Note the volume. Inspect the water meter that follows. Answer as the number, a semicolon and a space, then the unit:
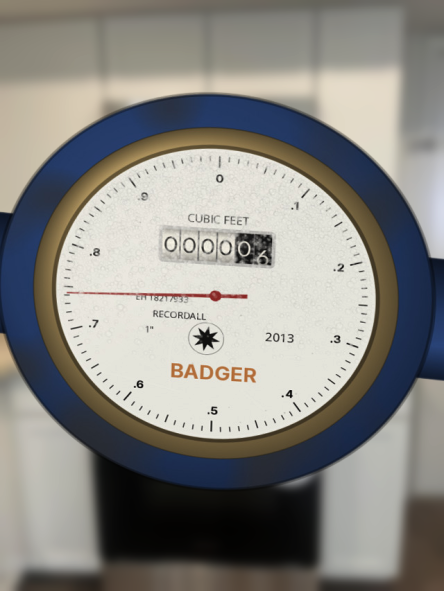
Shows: 5.74; ft³
